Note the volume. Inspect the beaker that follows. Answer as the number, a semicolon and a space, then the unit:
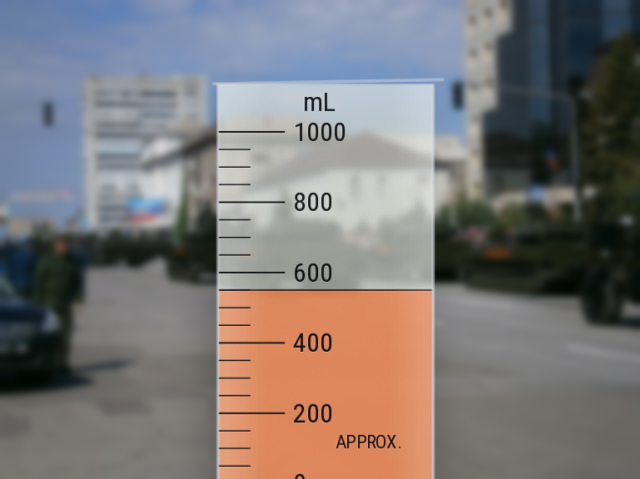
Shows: 550; mL
